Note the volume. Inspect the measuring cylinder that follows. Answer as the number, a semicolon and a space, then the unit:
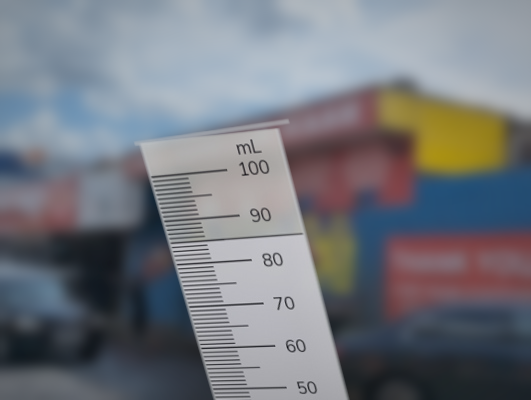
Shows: 85; mL
